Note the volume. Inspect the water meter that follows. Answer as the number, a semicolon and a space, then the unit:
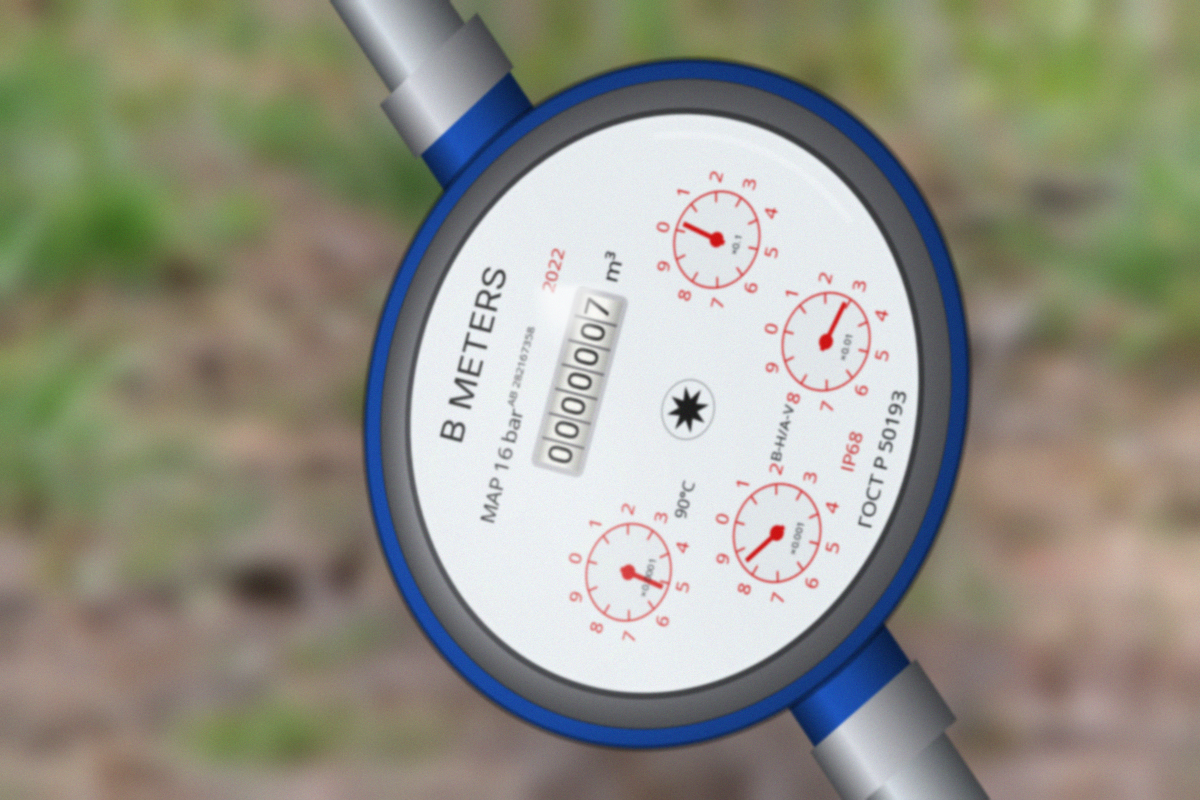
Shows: 7.0285; m³
